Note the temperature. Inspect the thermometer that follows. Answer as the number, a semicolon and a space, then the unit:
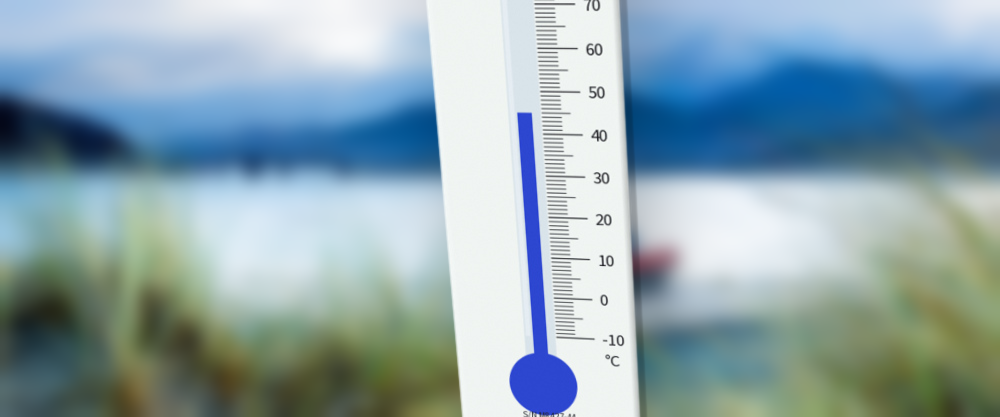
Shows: 45; °C
